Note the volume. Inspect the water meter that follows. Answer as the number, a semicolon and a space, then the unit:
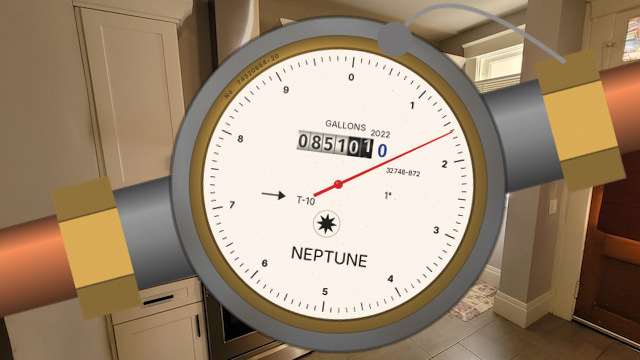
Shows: 851011.6; gal
